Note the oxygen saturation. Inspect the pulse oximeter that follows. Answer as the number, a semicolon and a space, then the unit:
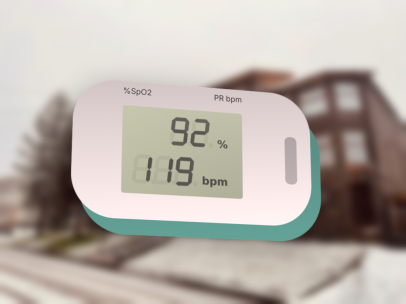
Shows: 92; %
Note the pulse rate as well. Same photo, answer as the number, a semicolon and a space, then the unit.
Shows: 119; bpm
